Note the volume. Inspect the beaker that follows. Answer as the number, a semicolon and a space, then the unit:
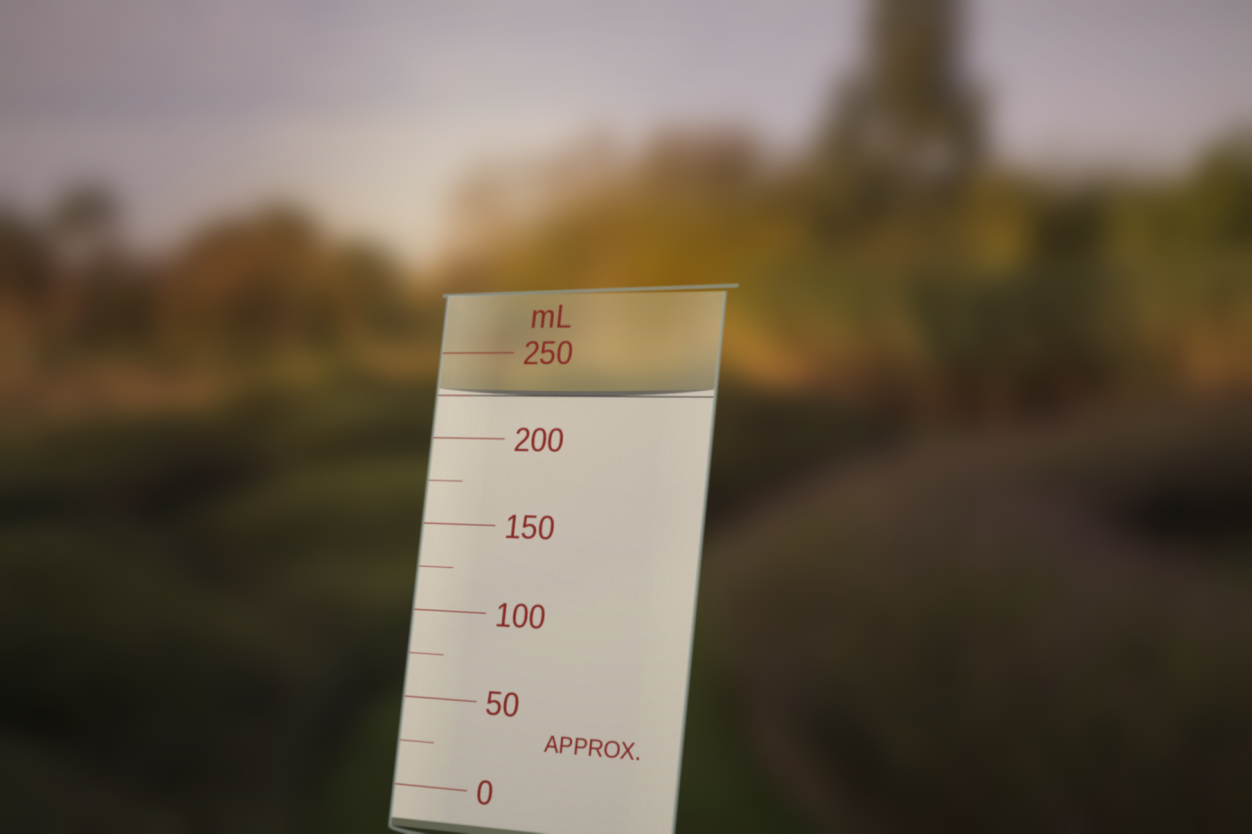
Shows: 225; mL
